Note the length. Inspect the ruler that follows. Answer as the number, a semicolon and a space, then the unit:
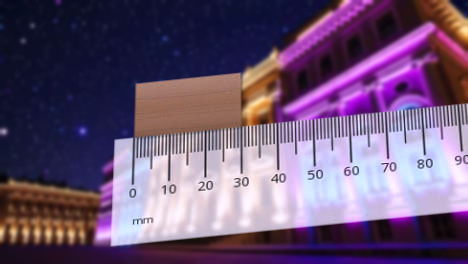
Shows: 30; mm
